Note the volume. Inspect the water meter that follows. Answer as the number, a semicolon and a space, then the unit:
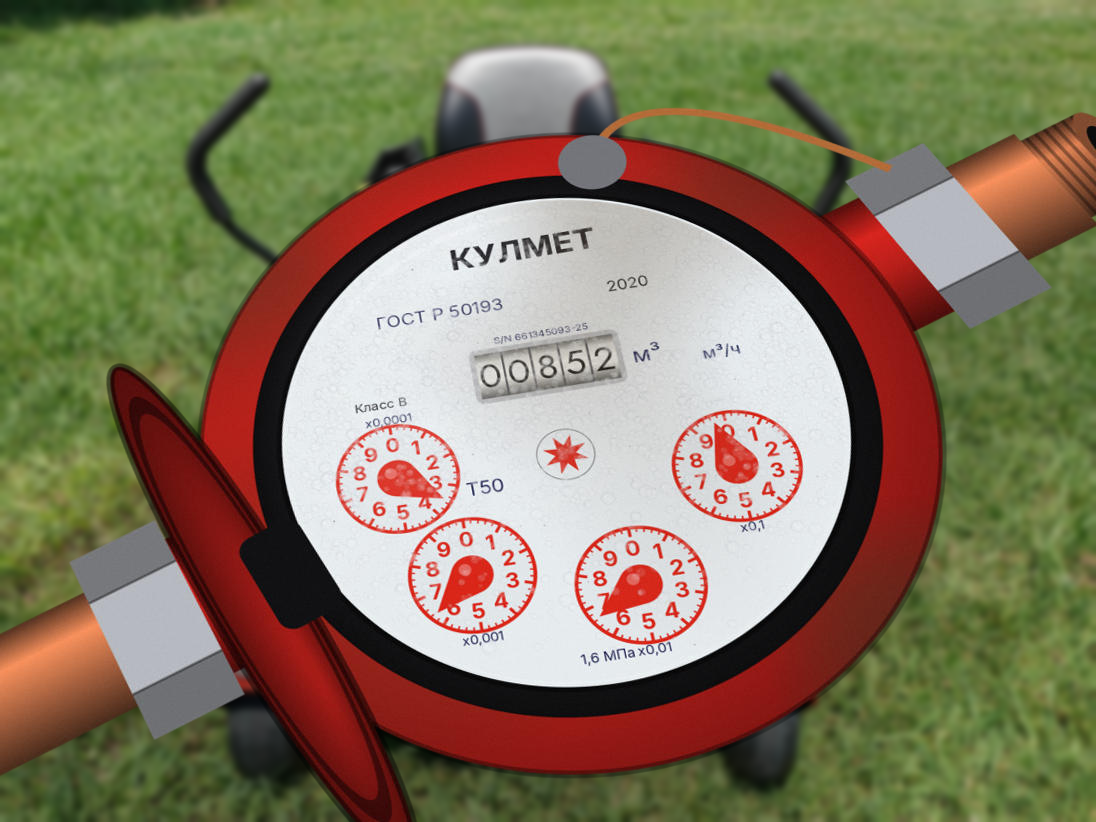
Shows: 851.9663; m³
